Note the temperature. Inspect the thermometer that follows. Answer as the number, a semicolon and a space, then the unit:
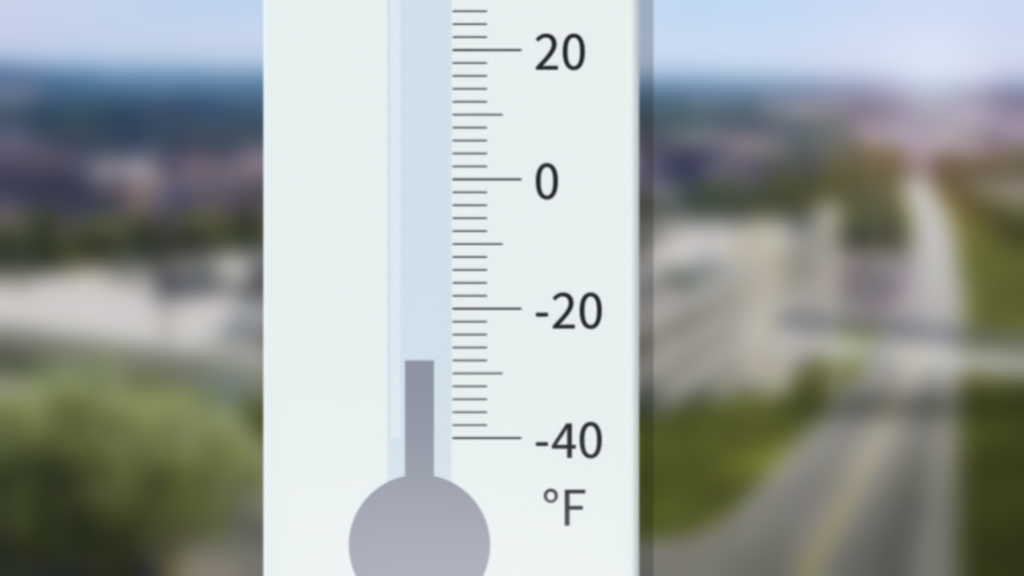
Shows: -28; °F
